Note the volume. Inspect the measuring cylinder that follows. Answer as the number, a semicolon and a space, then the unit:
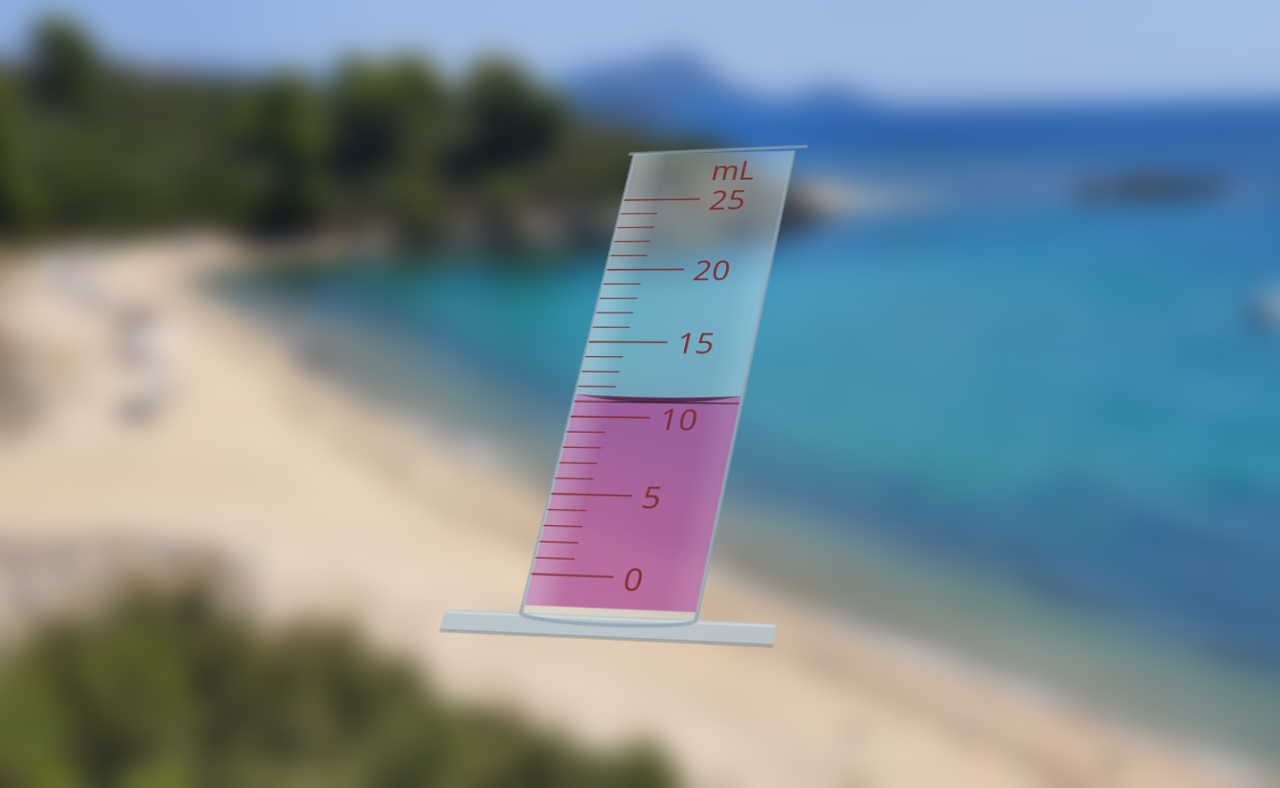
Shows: 11; mL
